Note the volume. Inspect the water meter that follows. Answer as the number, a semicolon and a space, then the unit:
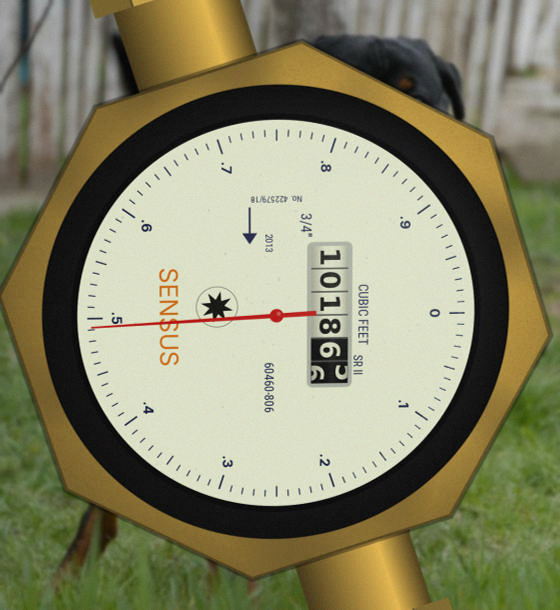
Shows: 101865.49; ft³
